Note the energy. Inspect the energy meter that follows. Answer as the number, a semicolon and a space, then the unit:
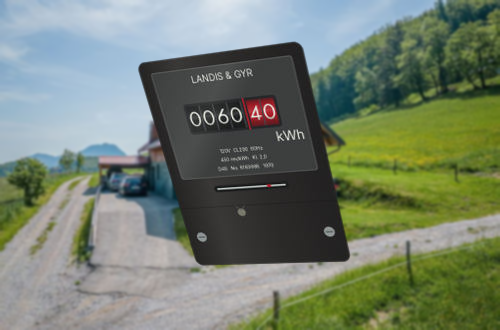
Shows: 60.40; kWh
